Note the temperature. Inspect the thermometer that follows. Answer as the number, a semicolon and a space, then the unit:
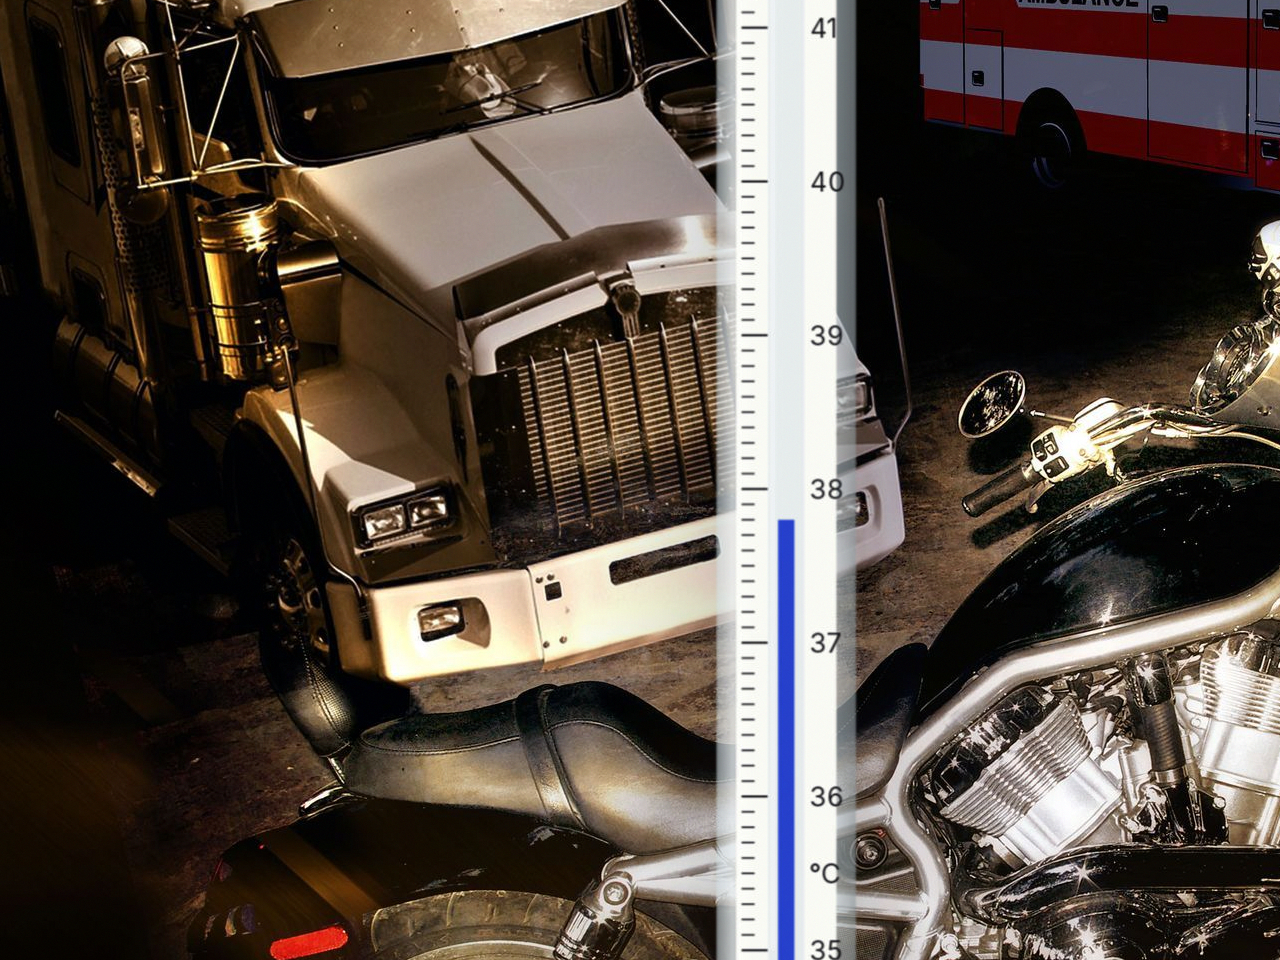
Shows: 37.8; °C
